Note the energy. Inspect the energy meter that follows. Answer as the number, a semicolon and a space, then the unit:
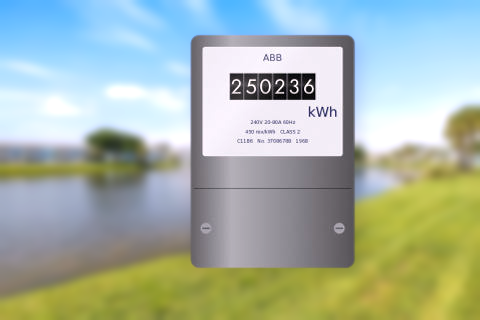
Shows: 250236; kWh
